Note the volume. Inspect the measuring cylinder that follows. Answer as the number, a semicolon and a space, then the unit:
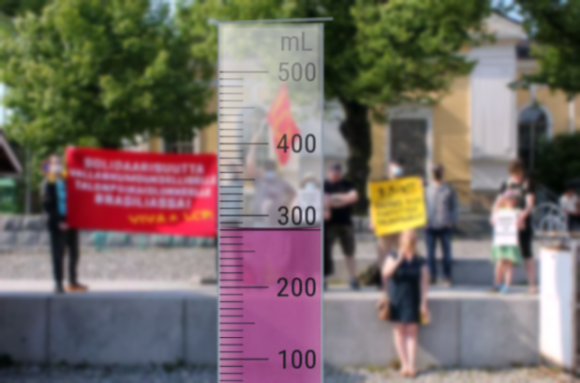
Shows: 280; mL
